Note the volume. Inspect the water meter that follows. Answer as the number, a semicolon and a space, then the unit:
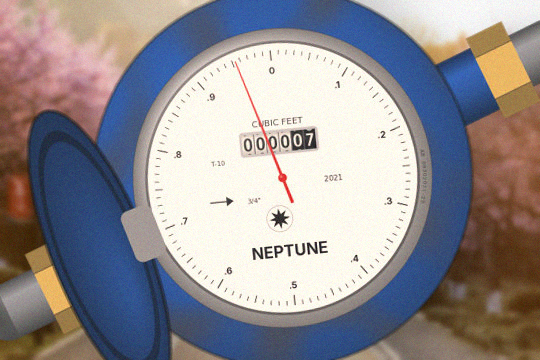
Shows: 6.95; ft³
